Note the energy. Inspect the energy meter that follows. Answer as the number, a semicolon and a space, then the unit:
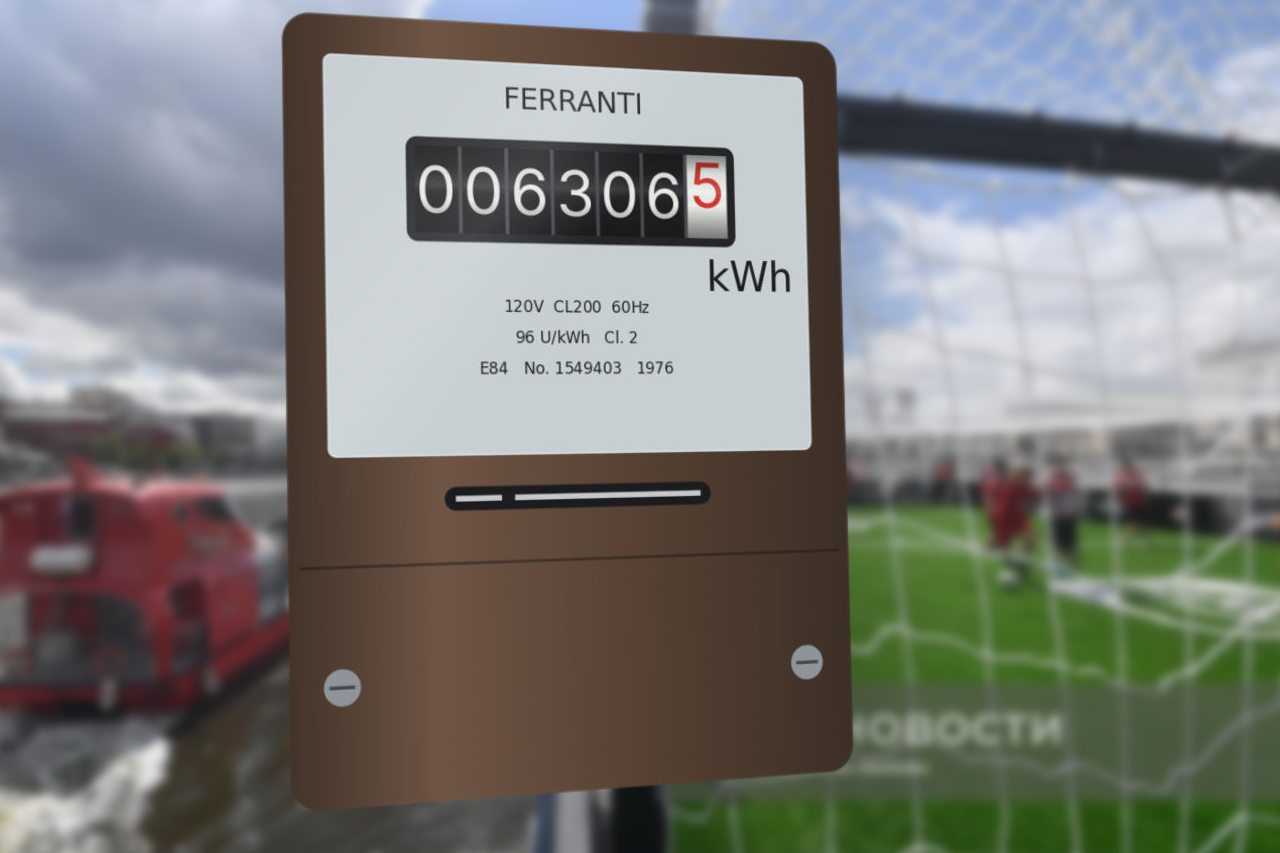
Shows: 6306.5; kWh
